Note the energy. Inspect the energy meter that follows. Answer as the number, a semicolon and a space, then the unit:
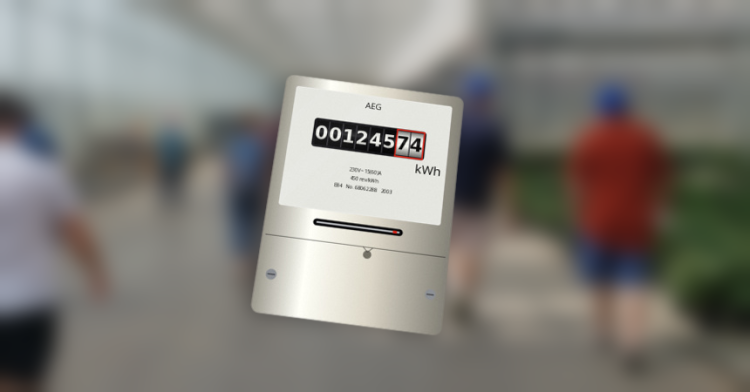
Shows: 1245.74; kWh
